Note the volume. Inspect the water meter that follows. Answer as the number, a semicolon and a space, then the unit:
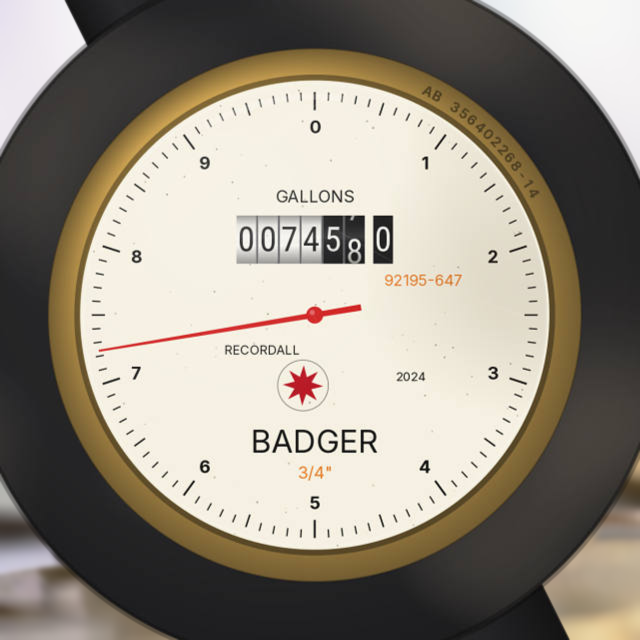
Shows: 74577.2; gal
